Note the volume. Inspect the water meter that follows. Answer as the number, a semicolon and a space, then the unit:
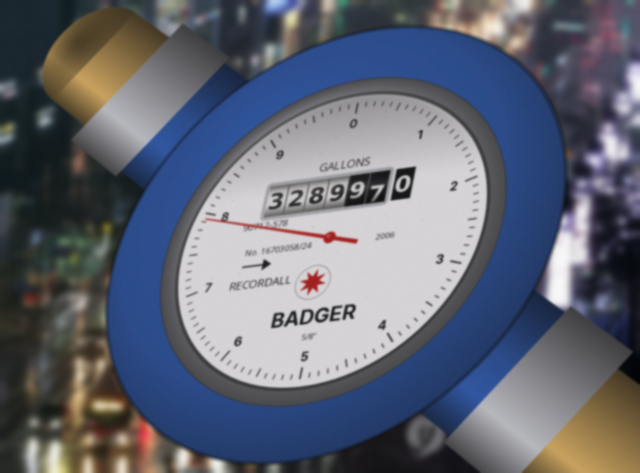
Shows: 3289967.9; gal
